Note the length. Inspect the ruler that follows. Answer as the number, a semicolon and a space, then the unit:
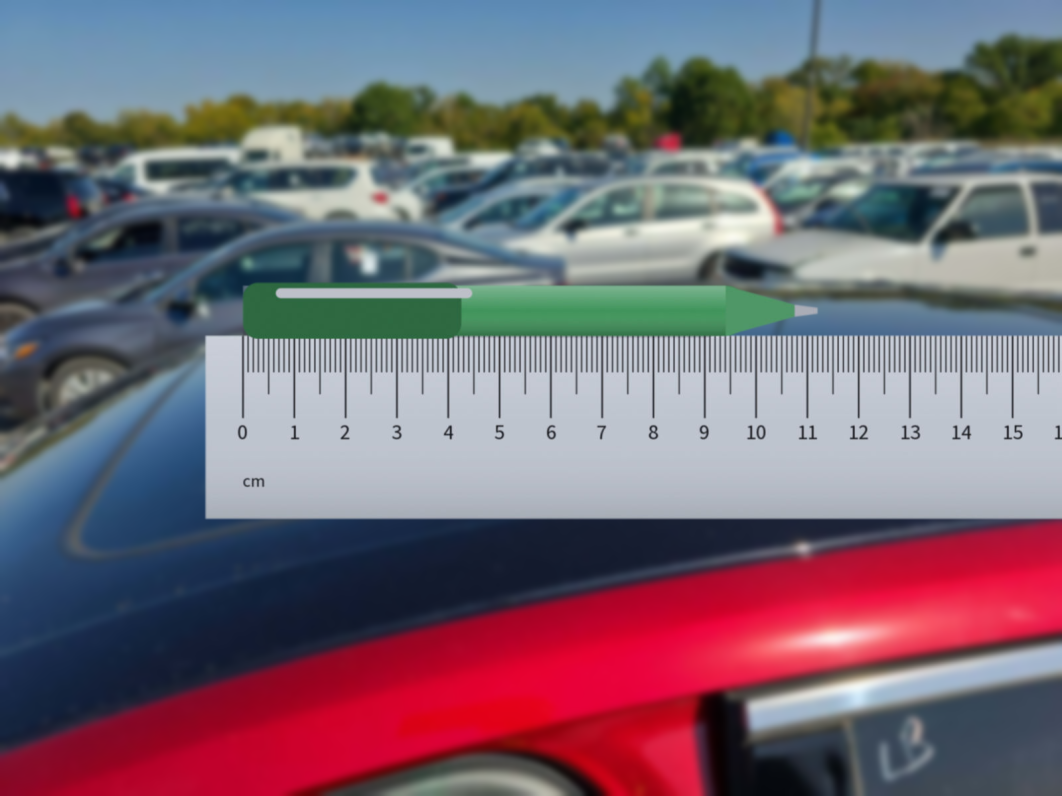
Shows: 11.2; cm
